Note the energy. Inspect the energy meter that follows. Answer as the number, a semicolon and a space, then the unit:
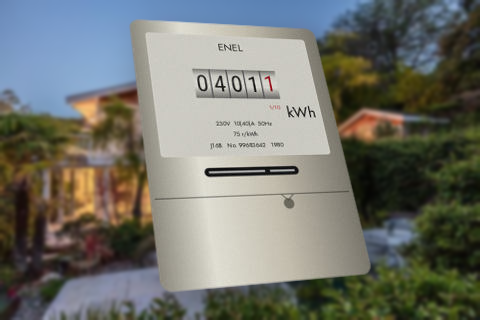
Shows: 401.1; kWh
